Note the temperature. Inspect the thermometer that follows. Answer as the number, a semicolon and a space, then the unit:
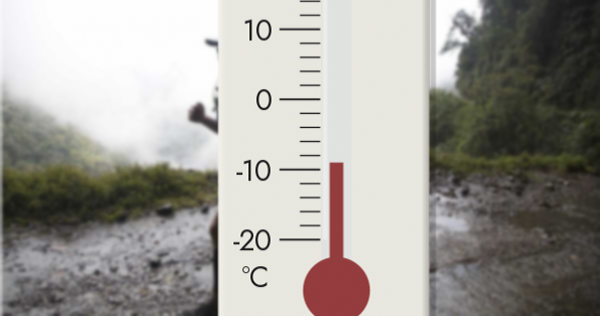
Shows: -9; °C
